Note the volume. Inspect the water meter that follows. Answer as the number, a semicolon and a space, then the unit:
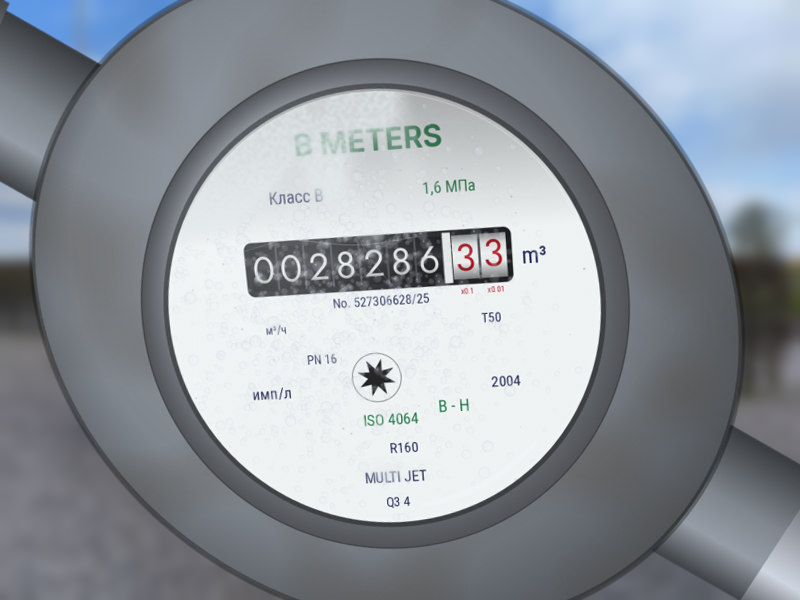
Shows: 28286.33; m³
